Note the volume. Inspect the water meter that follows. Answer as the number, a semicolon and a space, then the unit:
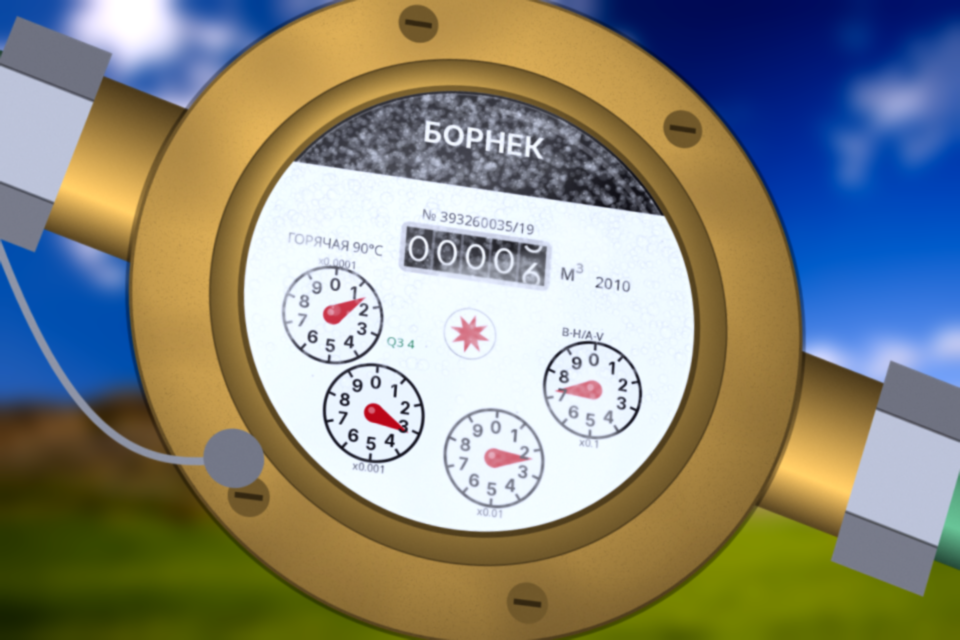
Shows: 5.7231; m³
